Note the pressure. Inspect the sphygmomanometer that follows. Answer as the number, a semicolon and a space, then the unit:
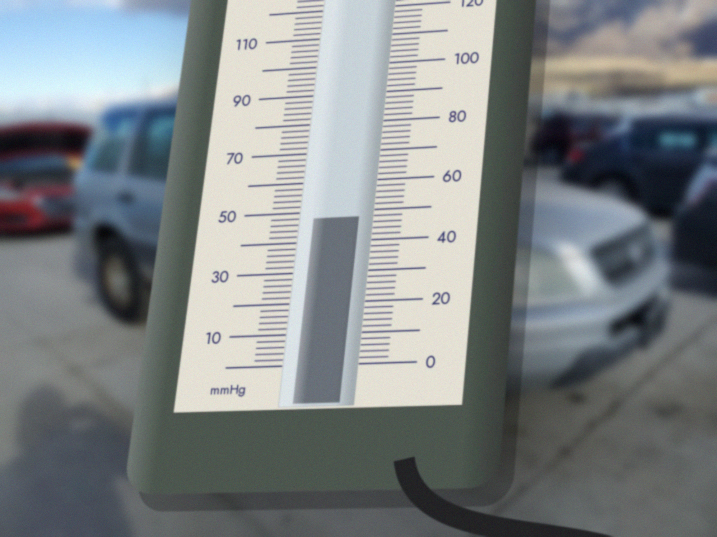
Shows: 48; mmHg
